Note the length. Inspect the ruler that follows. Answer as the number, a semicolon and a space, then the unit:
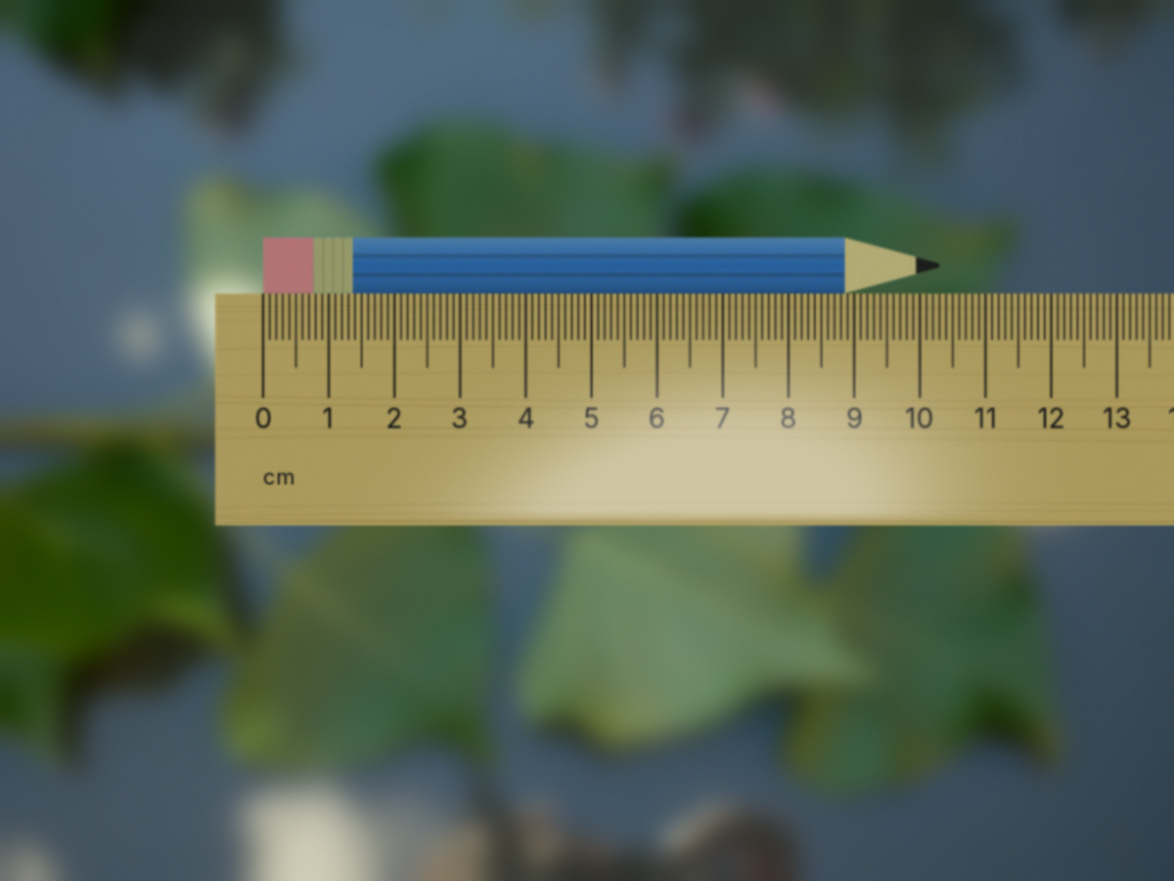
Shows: 10.3; cm
